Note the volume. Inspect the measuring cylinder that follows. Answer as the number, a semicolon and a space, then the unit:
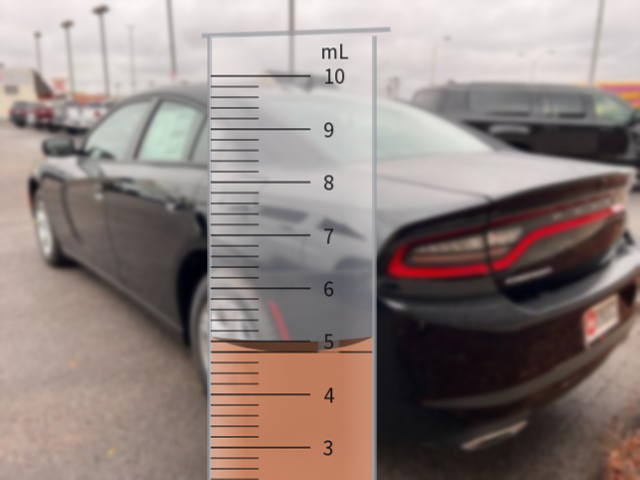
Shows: 4.8; mL
